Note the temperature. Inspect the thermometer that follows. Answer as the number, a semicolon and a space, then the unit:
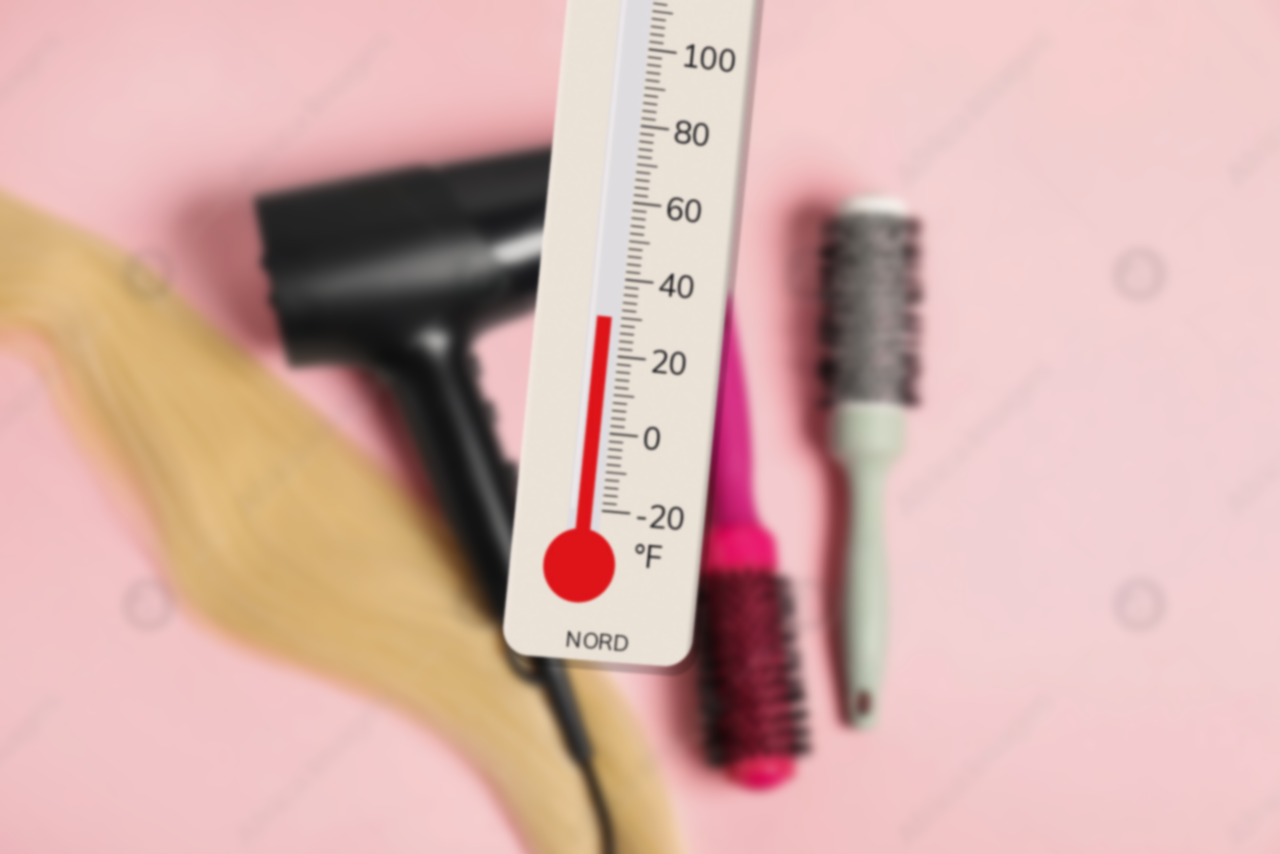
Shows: 30; °F
